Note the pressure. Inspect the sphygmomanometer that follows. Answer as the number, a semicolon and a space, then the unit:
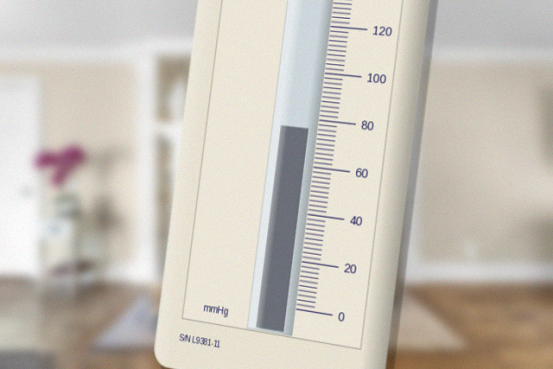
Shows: 76; mmHg
